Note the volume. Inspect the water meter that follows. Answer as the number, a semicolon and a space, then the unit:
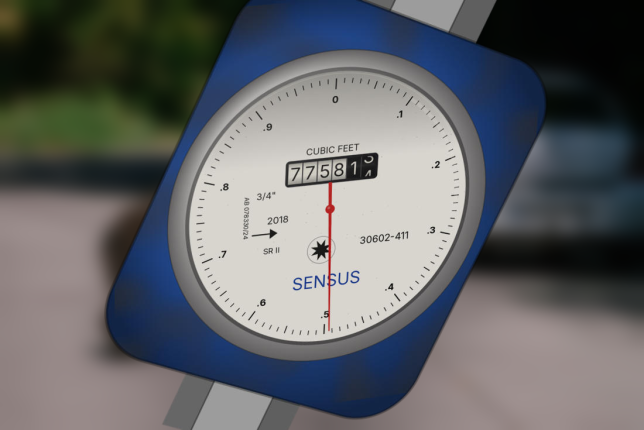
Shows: 775813.49; ft³
